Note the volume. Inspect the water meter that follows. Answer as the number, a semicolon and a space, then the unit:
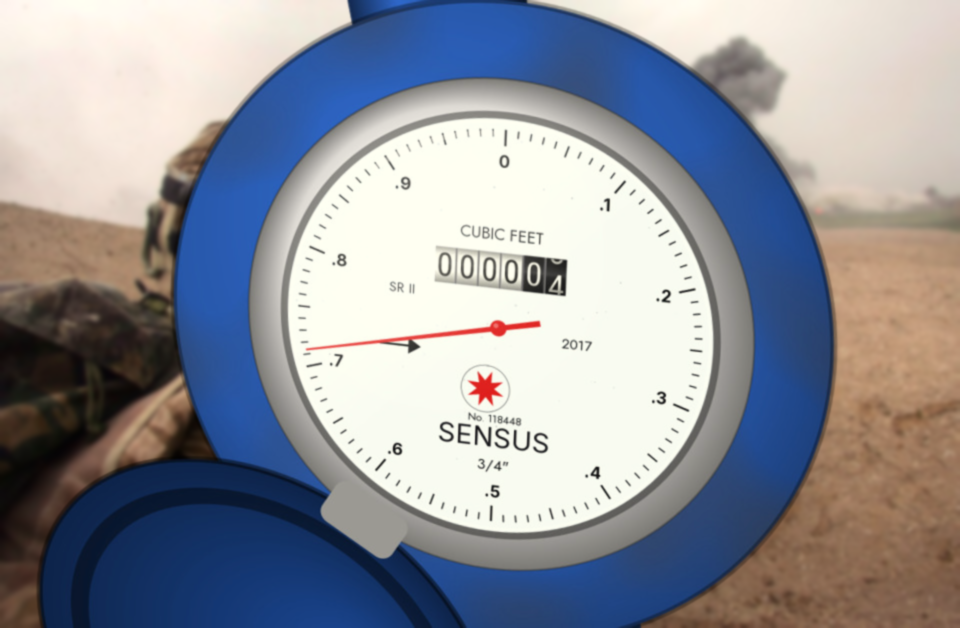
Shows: 3.71; ft³
